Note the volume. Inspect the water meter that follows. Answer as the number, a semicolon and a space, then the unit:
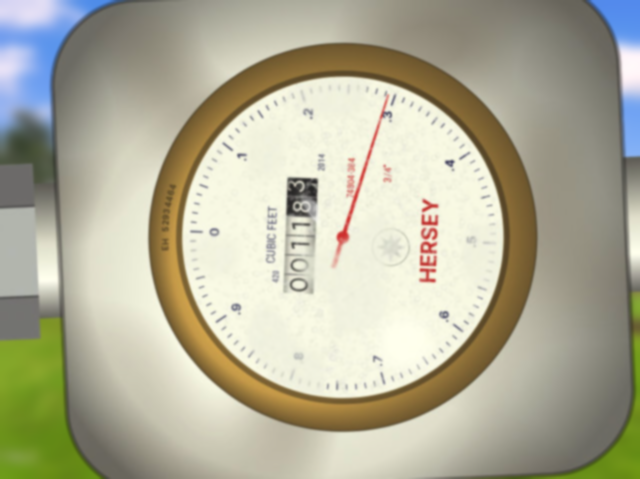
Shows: 1183.29; ft³
